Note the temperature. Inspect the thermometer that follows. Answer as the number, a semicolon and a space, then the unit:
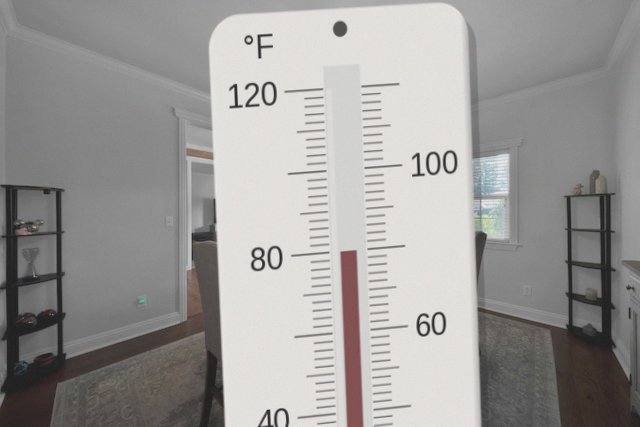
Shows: 80; °F
